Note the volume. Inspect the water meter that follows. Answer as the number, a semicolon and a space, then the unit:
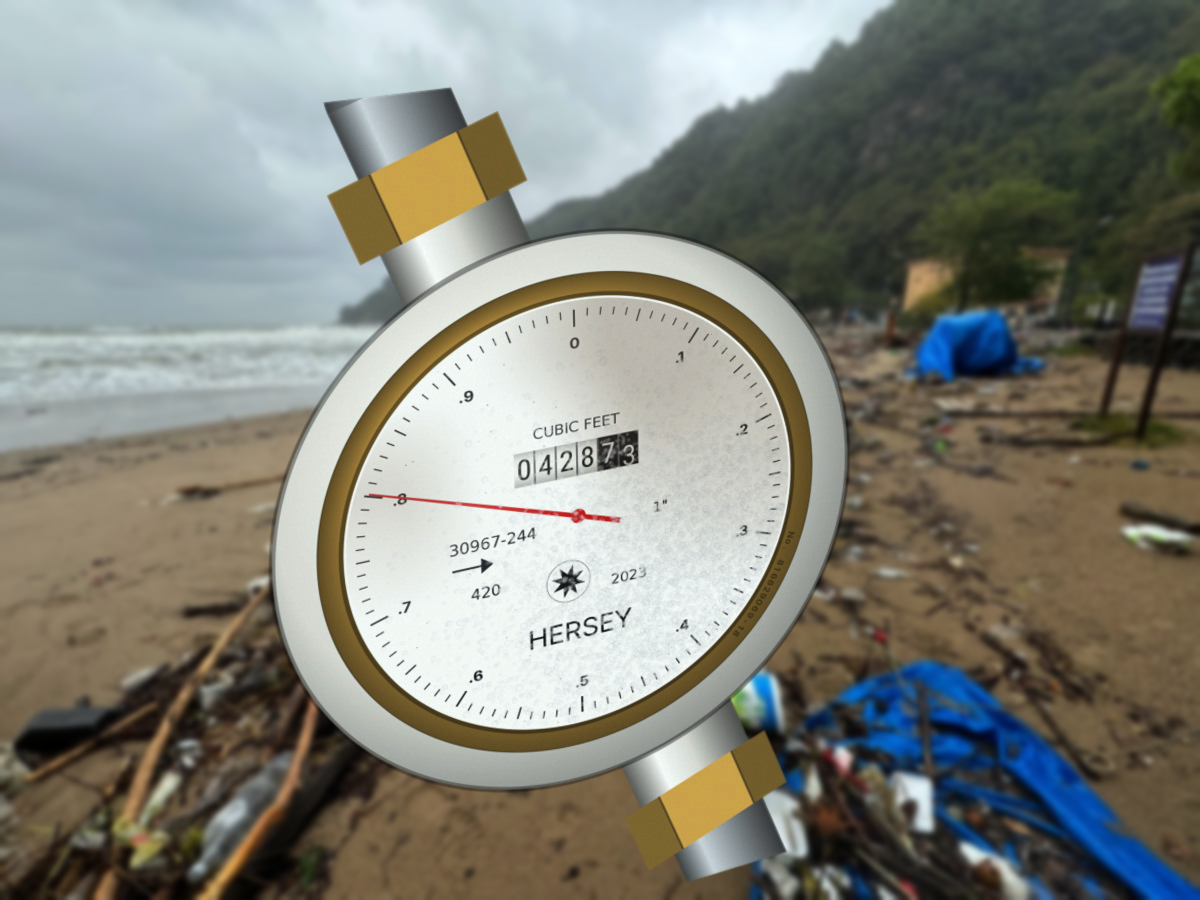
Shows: 42872.80; ft³
